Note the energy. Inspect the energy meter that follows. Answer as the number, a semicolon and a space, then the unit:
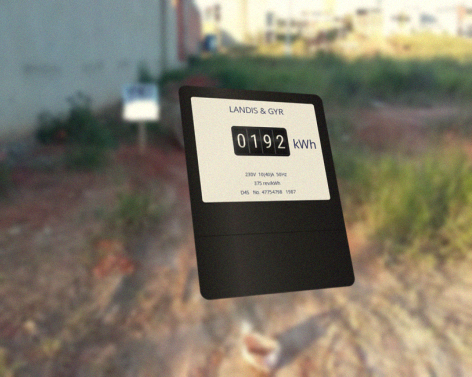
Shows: 192; kWh
